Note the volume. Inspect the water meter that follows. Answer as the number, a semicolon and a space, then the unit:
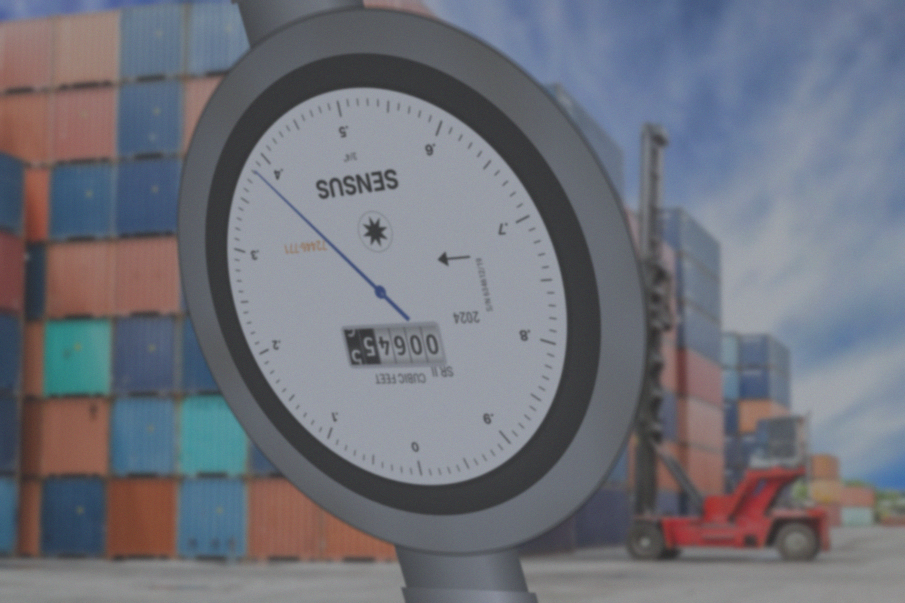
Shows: 6455.38; ft³
